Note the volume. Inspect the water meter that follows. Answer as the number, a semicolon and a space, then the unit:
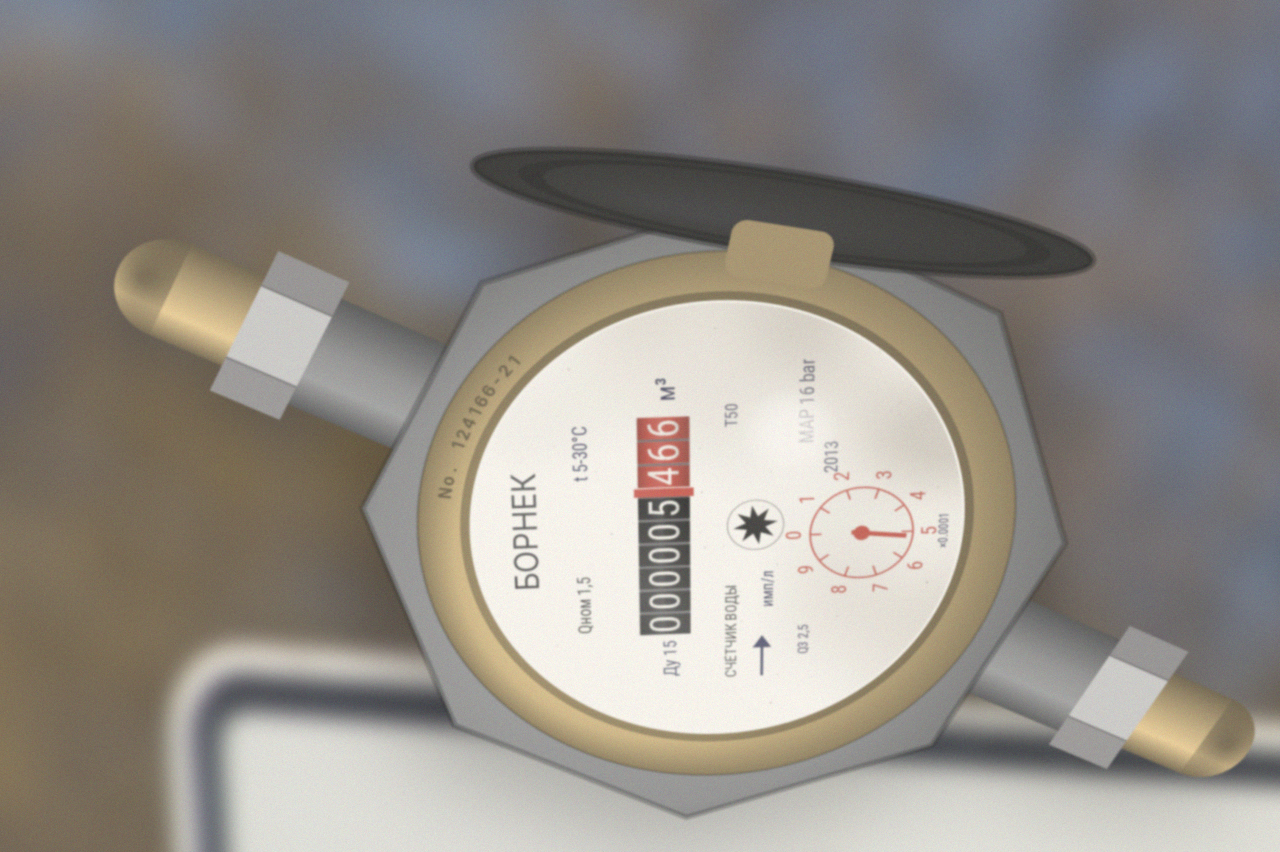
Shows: 5.4665; m³
